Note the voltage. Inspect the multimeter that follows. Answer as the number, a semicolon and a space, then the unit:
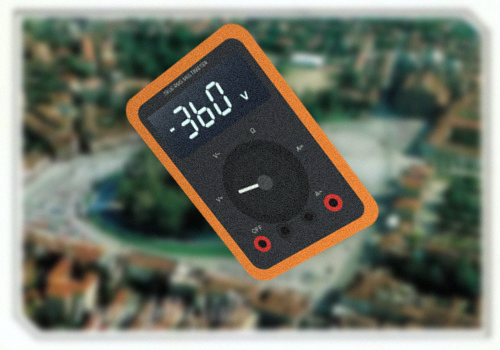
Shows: -360; V
